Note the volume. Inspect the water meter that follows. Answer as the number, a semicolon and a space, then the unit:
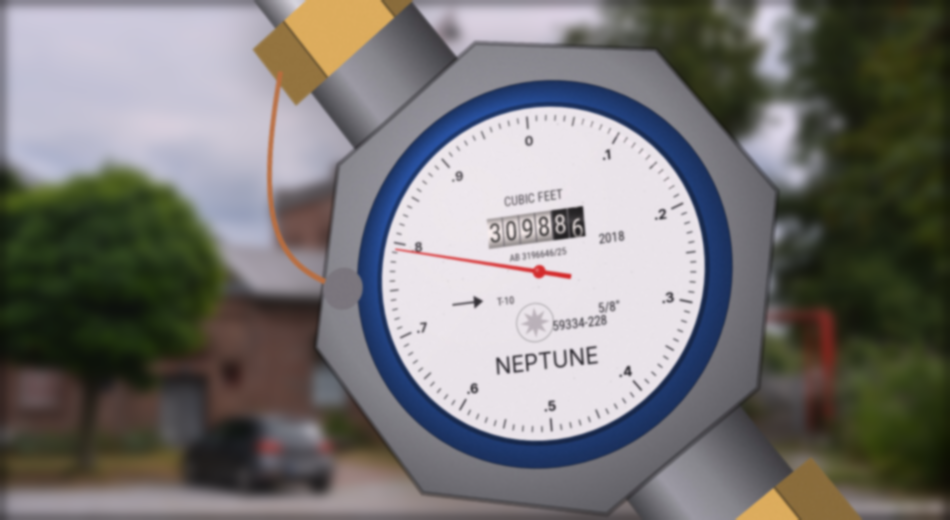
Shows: 309885.79; ft³
